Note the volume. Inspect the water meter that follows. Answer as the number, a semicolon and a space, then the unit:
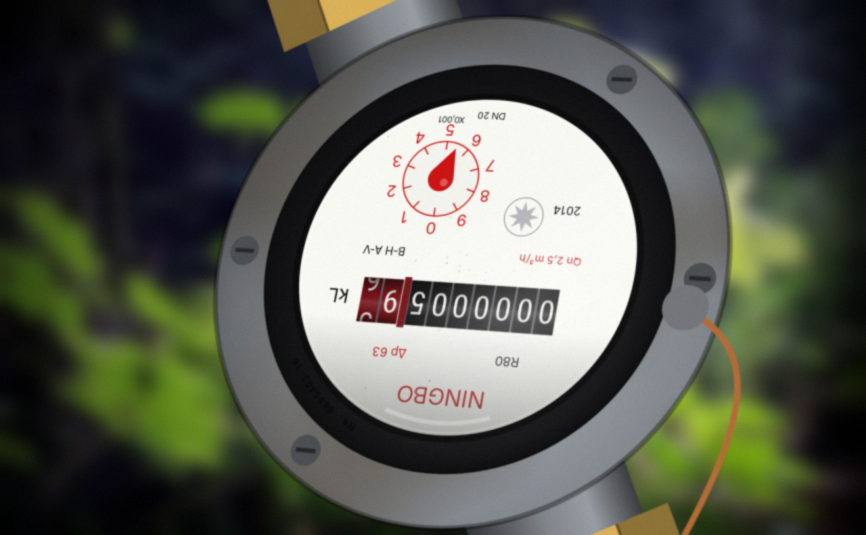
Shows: 5.955; kL
